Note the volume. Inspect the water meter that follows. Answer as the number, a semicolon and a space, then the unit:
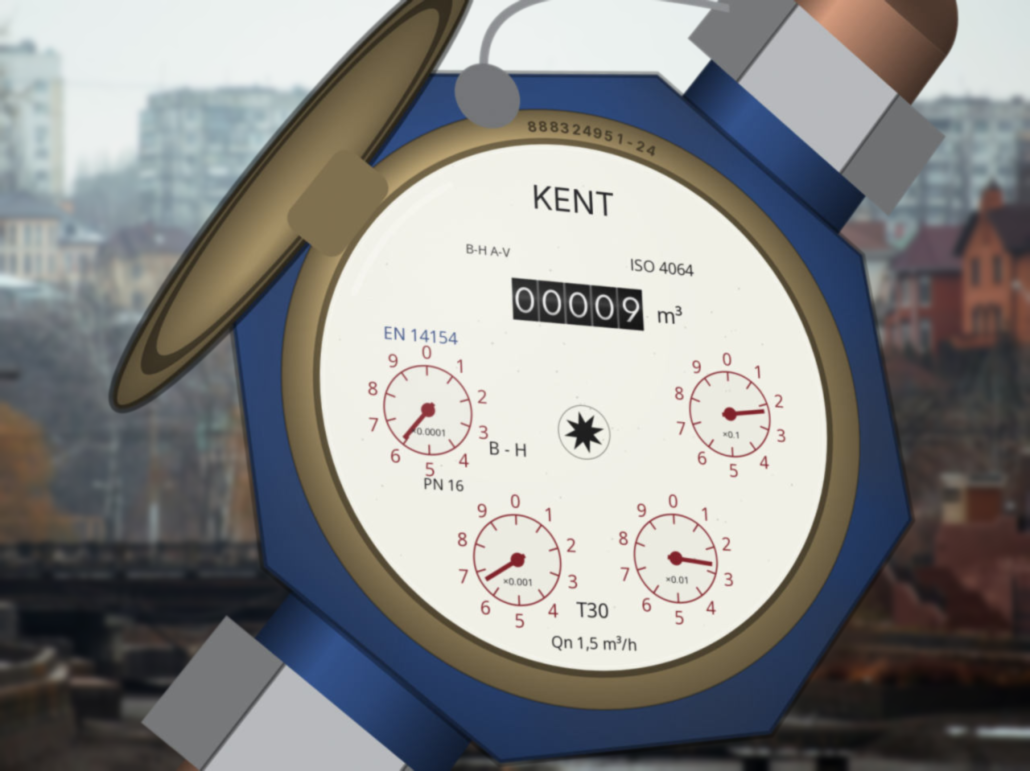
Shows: 9.2266; m³
